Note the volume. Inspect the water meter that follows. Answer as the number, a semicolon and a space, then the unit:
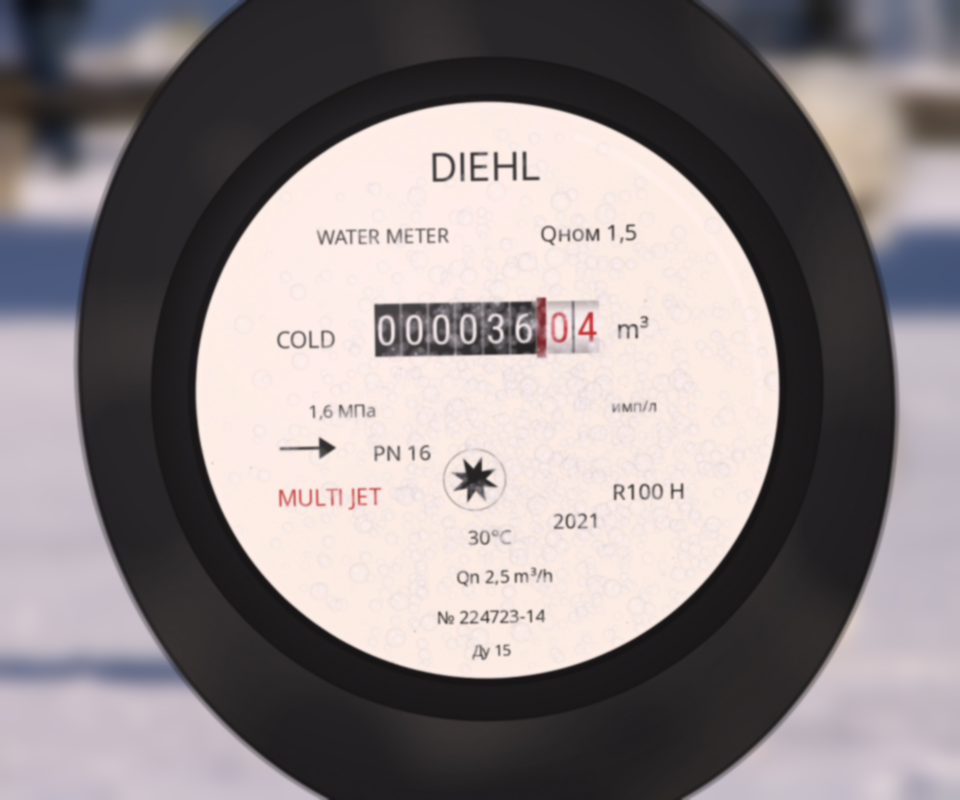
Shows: 36.04; m³
